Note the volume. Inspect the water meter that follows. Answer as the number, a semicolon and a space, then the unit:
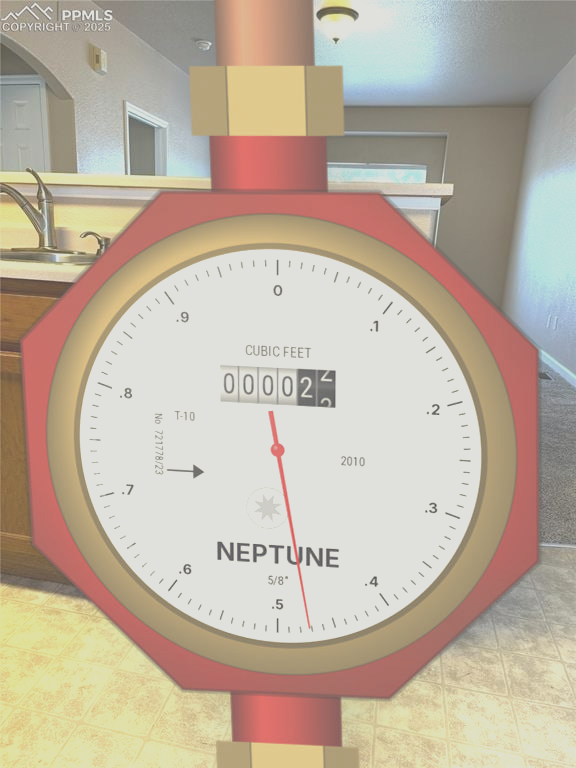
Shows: 22.47; ft³
